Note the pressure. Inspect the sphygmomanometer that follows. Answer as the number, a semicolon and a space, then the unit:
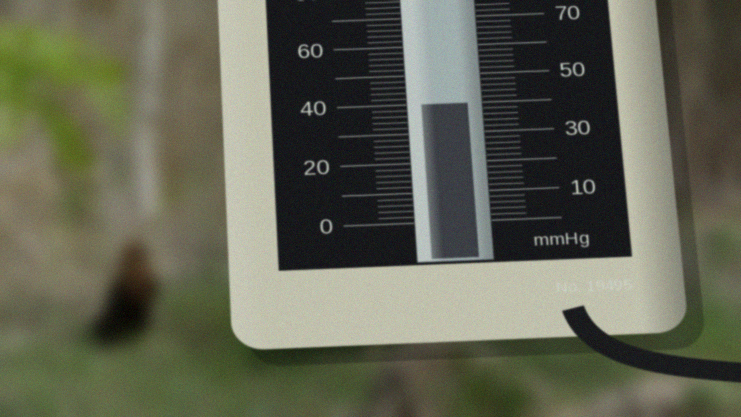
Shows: 40; mmHg
